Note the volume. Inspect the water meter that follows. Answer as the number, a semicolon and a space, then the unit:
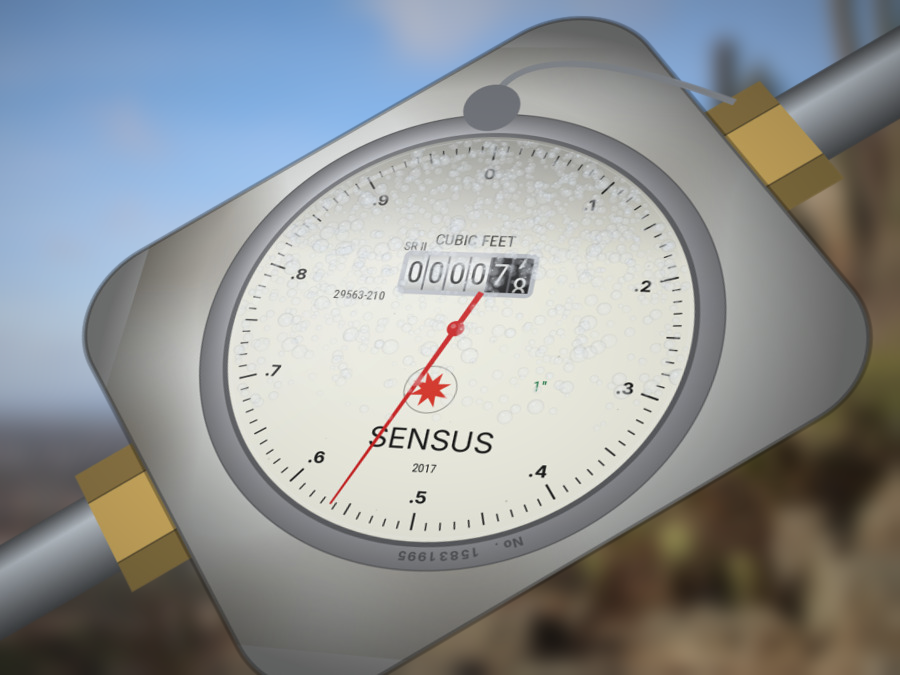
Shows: 77.56; ft³
